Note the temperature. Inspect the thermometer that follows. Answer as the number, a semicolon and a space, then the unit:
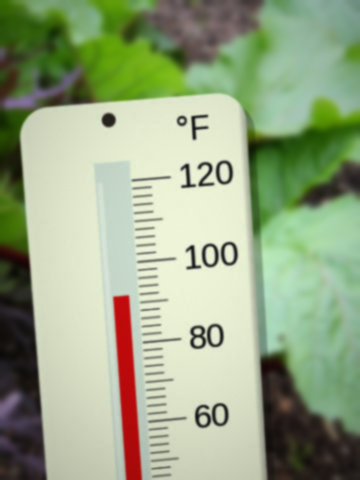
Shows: 92; °F
